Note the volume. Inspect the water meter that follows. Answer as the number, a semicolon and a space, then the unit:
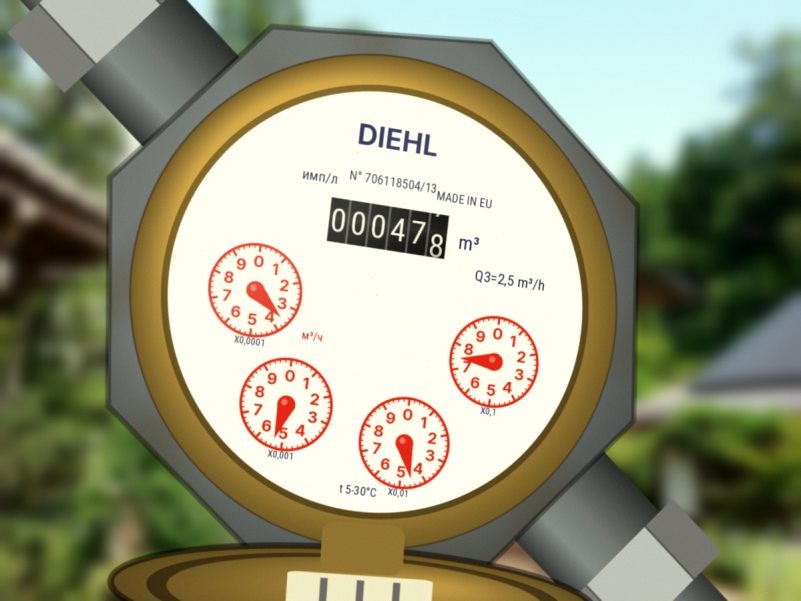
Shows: 477.7453; m³
